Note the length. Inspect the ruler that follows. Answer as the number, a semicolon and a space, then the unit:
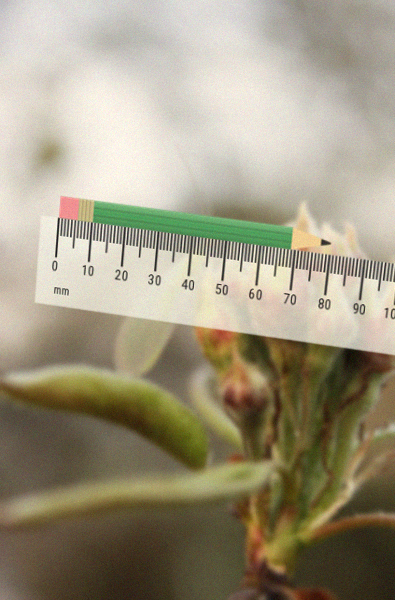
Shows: 80; mm
